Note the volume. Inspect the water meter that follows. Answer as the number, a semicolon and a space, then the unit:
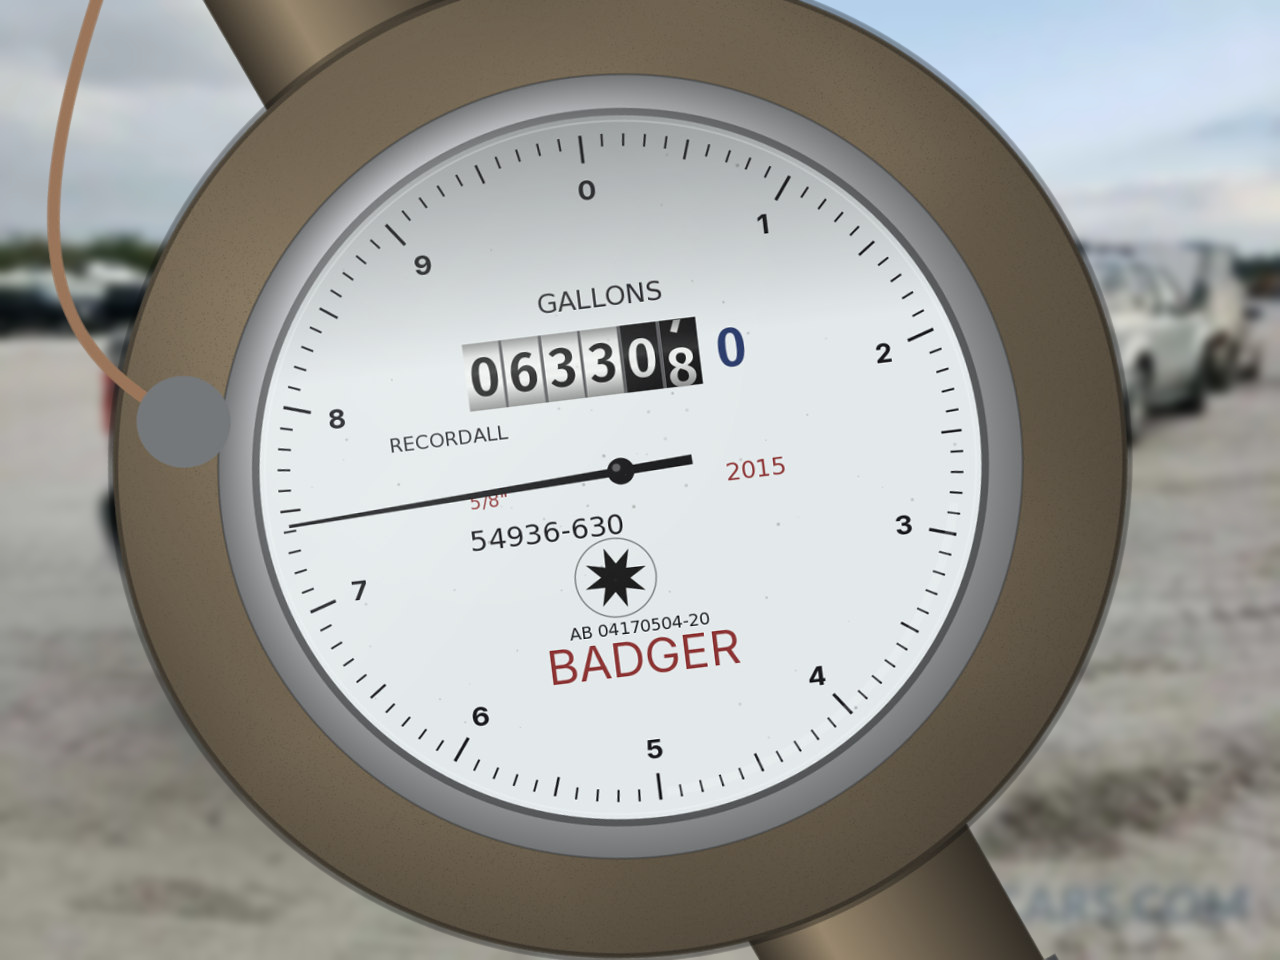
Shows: 633077.4; gal
